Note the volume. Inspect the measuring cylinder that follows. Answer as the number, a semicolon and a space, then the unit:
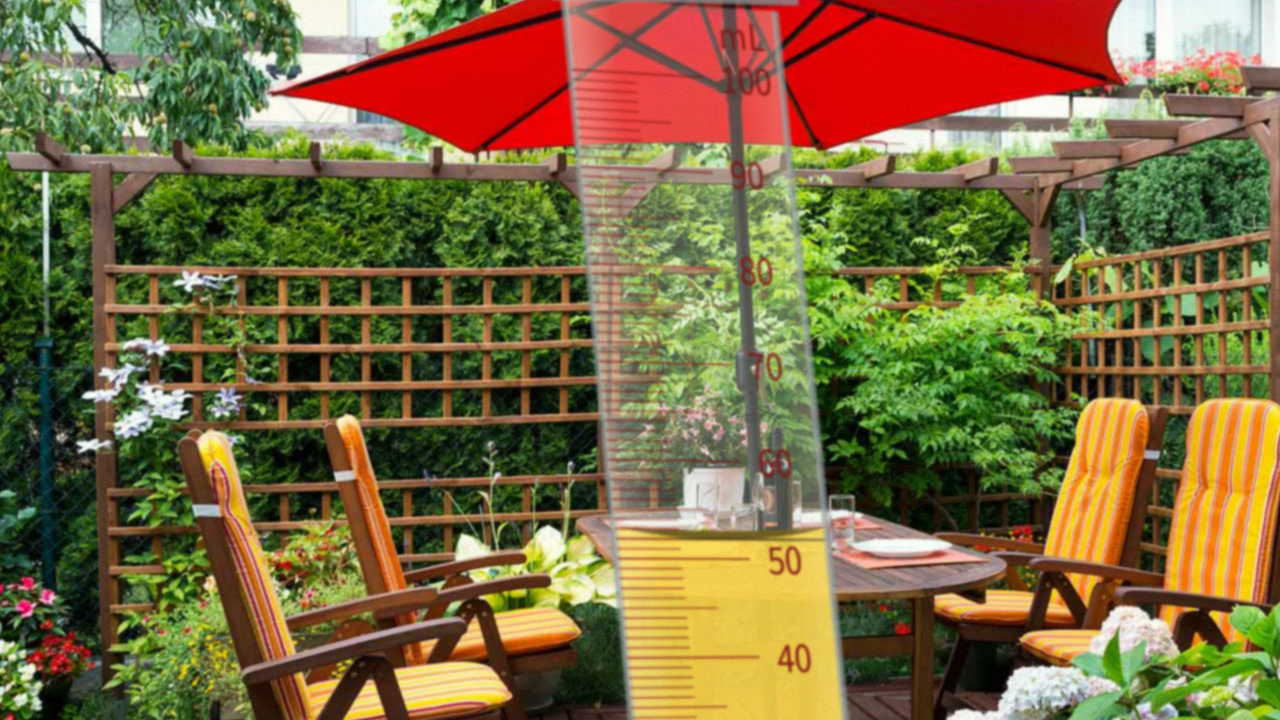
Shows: 52; mL
